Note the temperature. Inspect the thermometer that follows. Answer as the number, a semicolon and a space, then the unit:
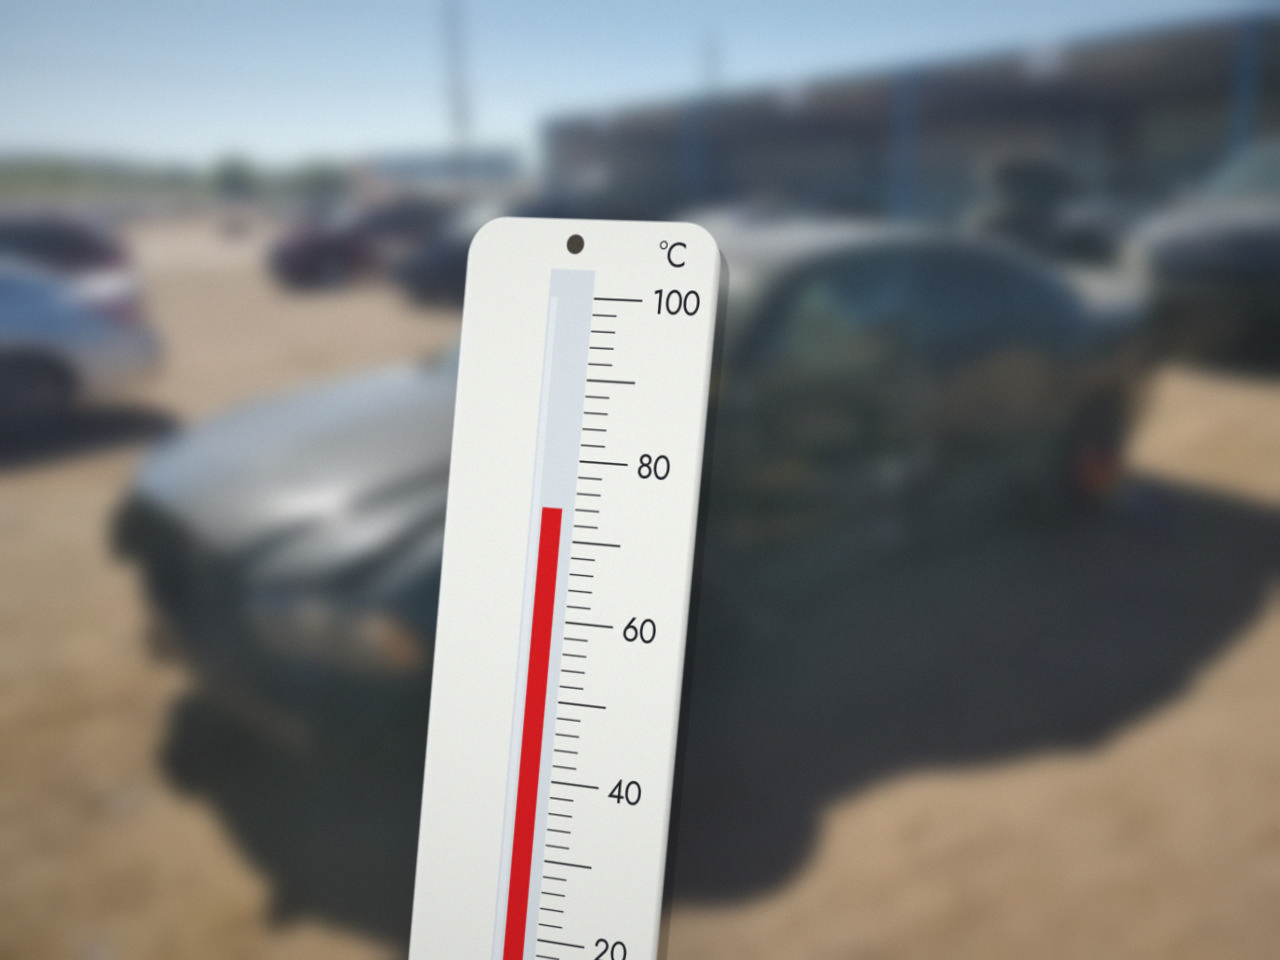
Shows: 74; °C
